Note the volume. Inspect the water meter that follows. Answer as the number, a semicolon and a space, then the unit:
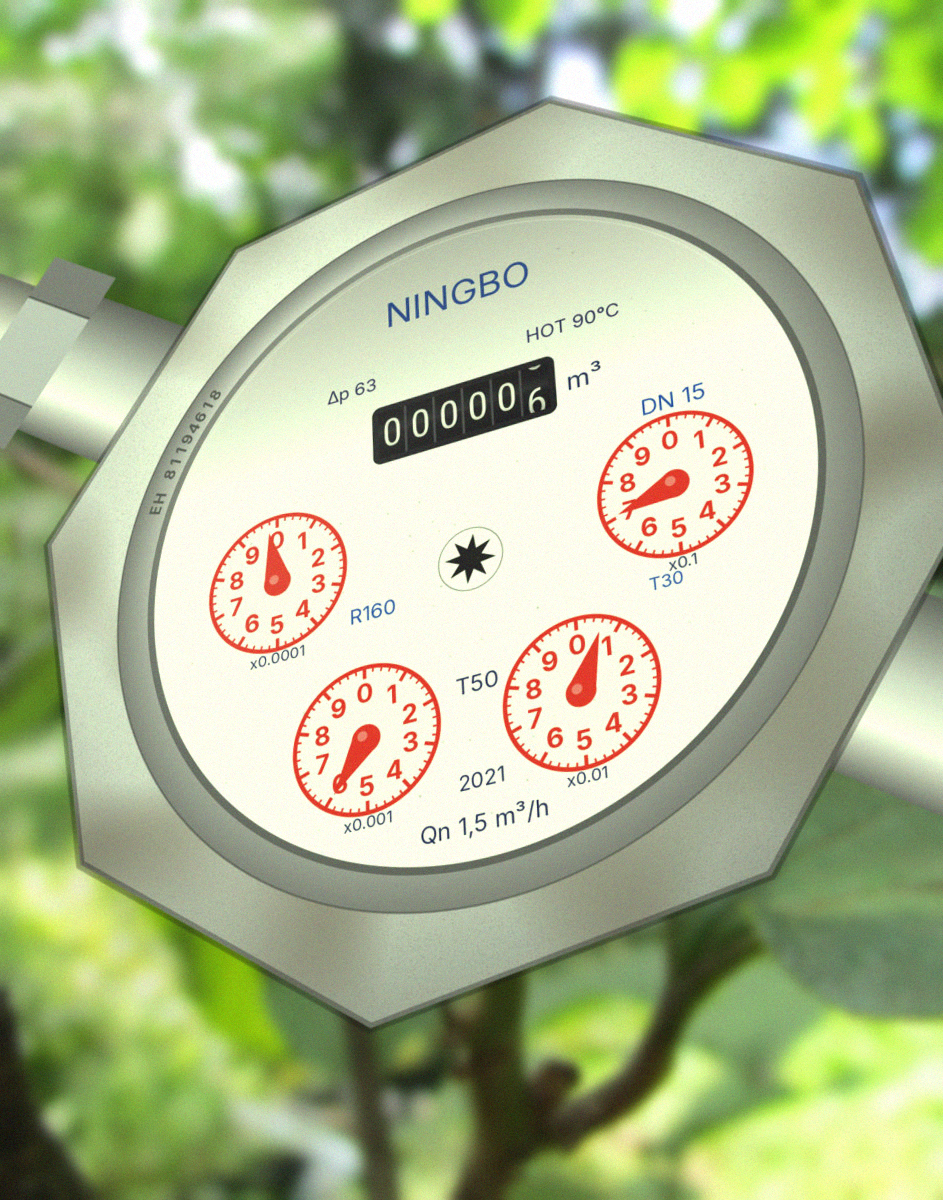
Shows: 5.7059; m³
